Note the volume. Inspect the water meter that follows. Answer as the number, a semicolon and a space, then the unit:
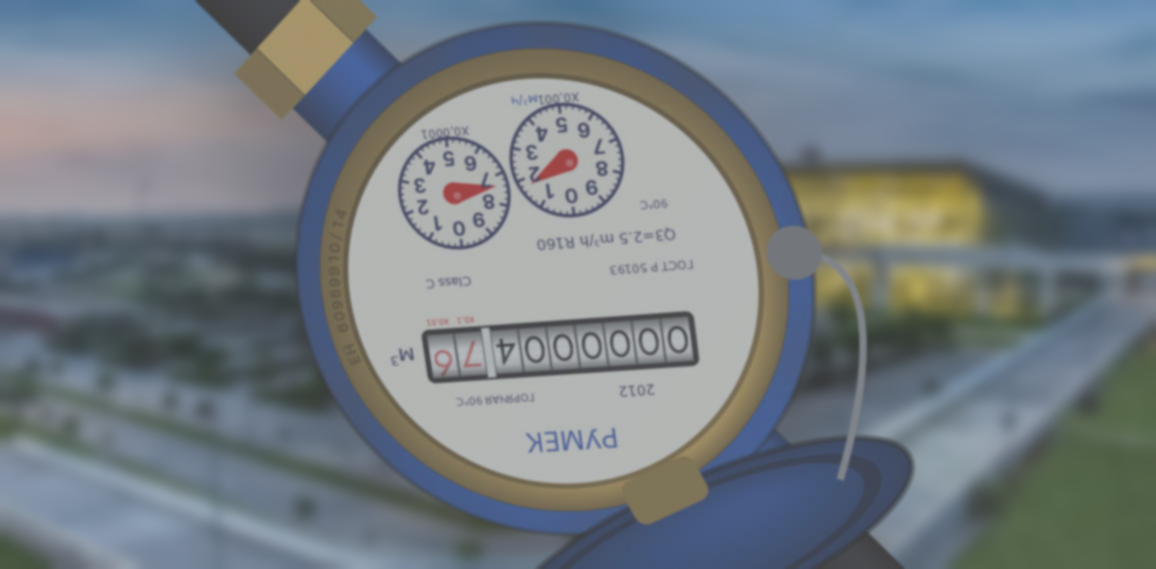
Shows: 4.7617; m³
